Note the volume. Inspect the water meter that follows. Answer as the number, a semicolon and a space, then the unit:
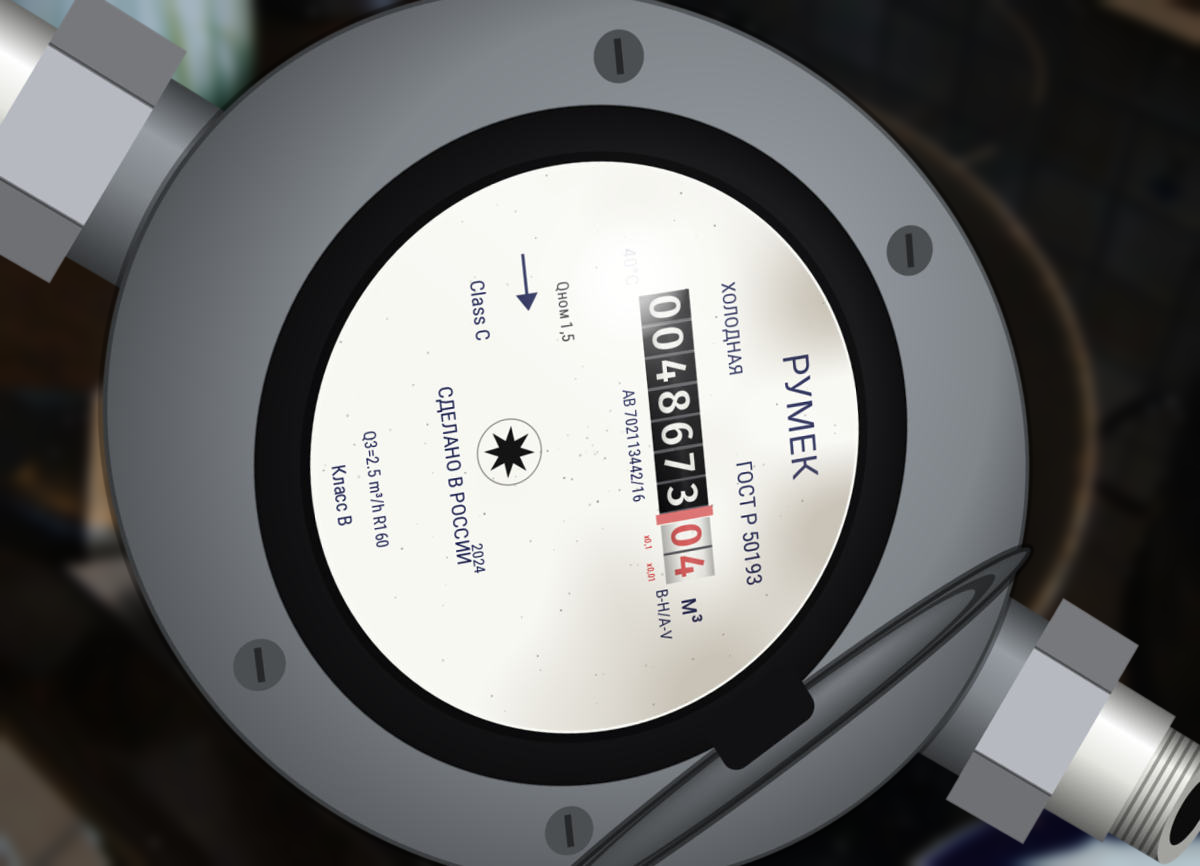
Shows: 48673.04; m³
